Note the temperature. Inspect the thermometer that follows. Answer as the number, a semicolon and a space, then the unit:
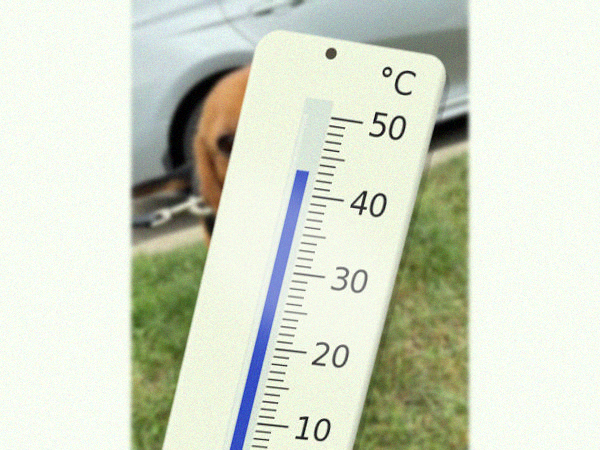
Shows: 43; °C
